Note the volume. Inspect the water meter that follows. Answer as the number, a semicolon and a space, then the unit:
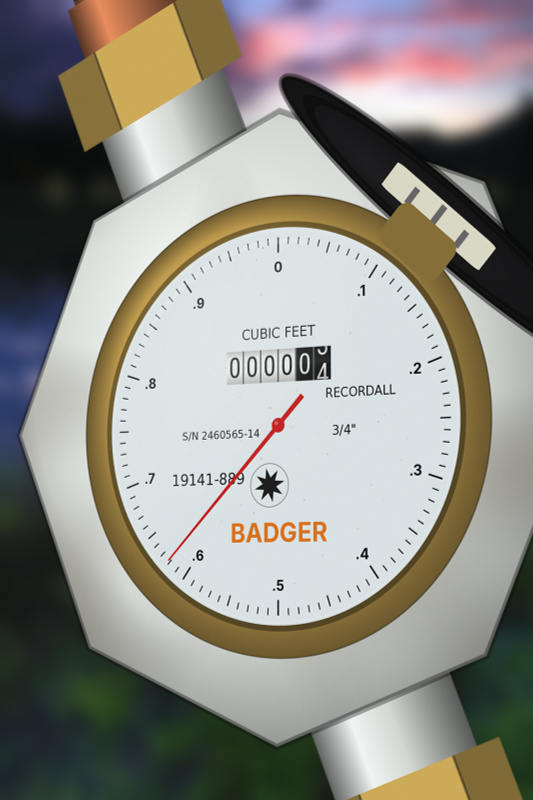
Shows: 3.62; ft³
